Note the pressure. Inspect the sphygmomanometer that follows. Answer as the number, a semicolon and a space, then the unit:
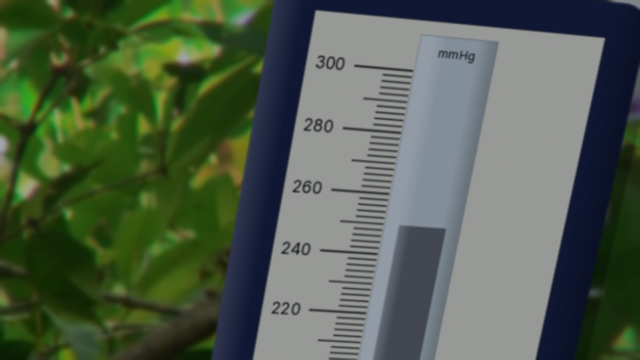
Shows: 250; mmHg
